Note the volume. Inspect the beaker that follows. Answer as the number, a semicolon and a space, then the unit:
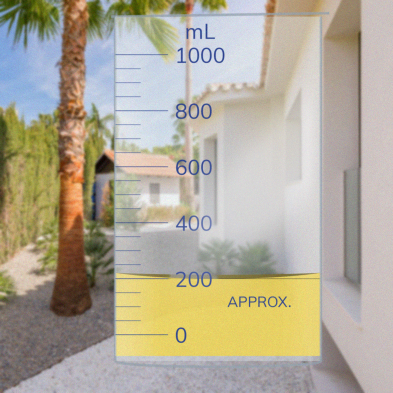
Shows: 200; mL
